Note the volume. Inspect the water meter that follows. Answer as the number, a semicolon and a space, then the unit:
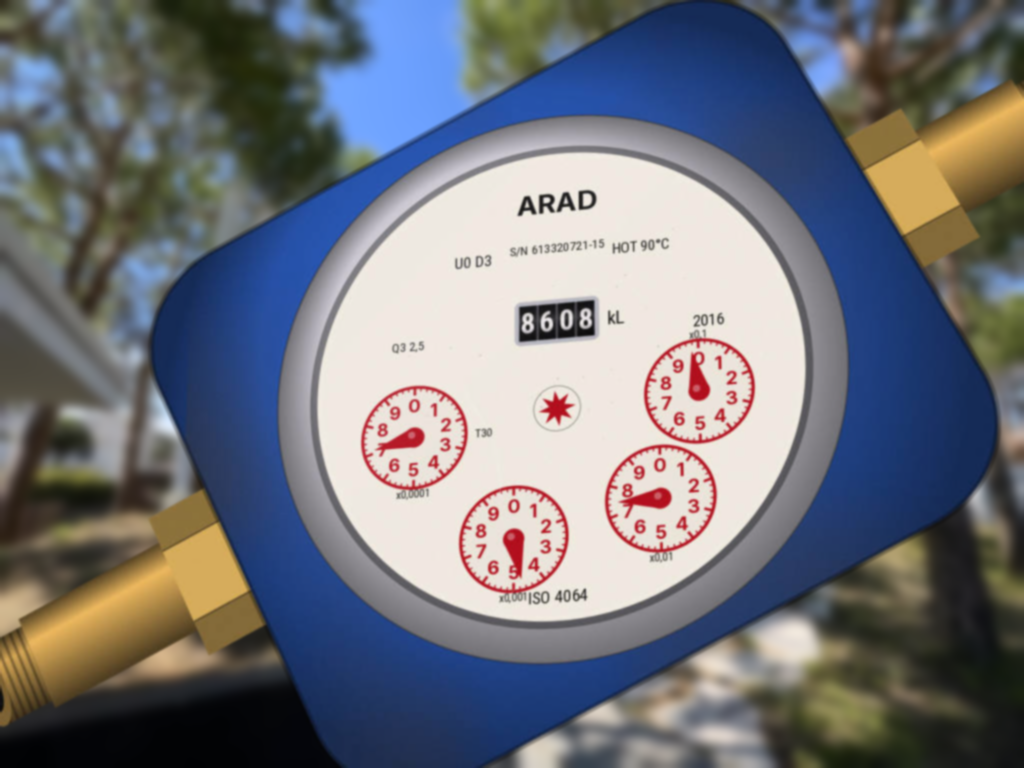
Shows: 8607.9747; kL
